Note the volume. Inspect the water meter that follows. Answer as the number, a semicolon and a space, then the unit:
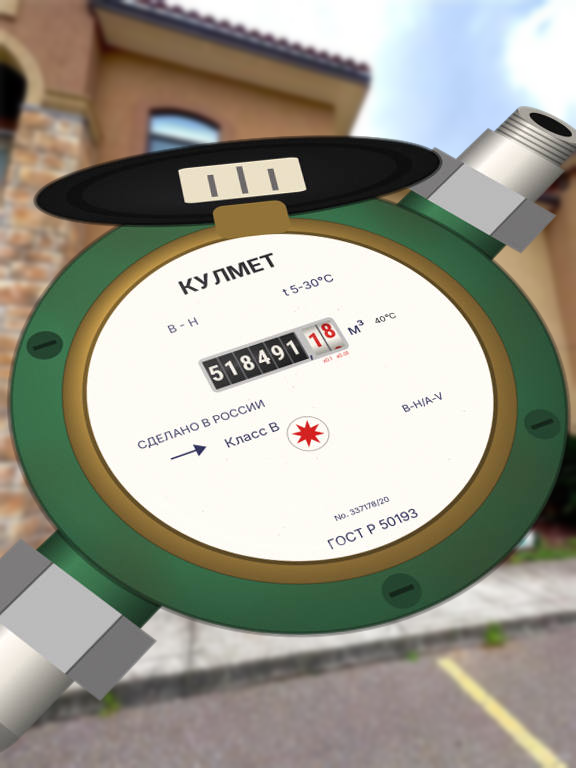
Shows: 518491.18; m³
